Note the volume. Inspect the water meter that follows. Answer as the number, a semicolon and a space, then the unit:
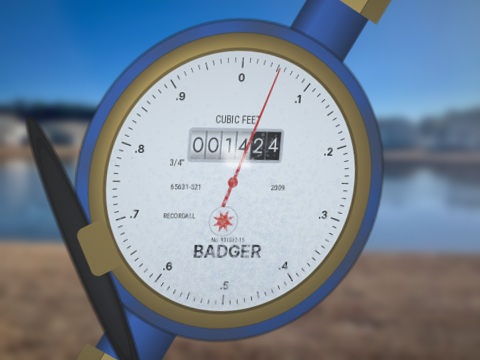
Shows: 1424.05; ft³
